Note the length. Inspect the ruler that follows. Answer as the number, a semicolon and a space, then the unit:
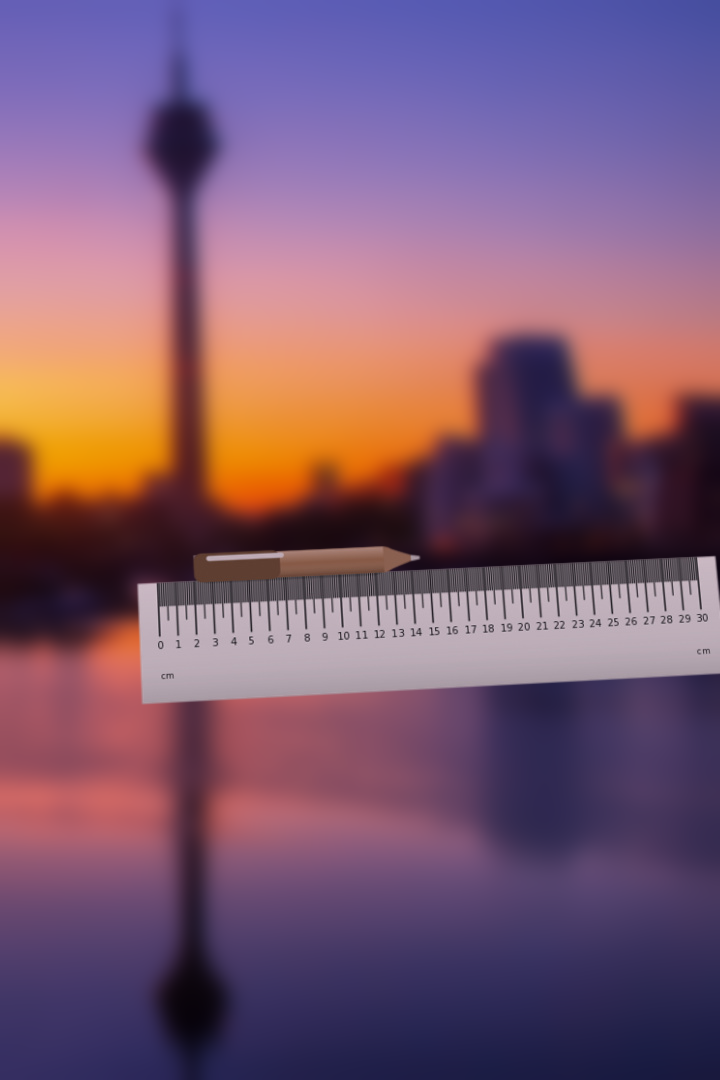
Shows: 12.5; cm
